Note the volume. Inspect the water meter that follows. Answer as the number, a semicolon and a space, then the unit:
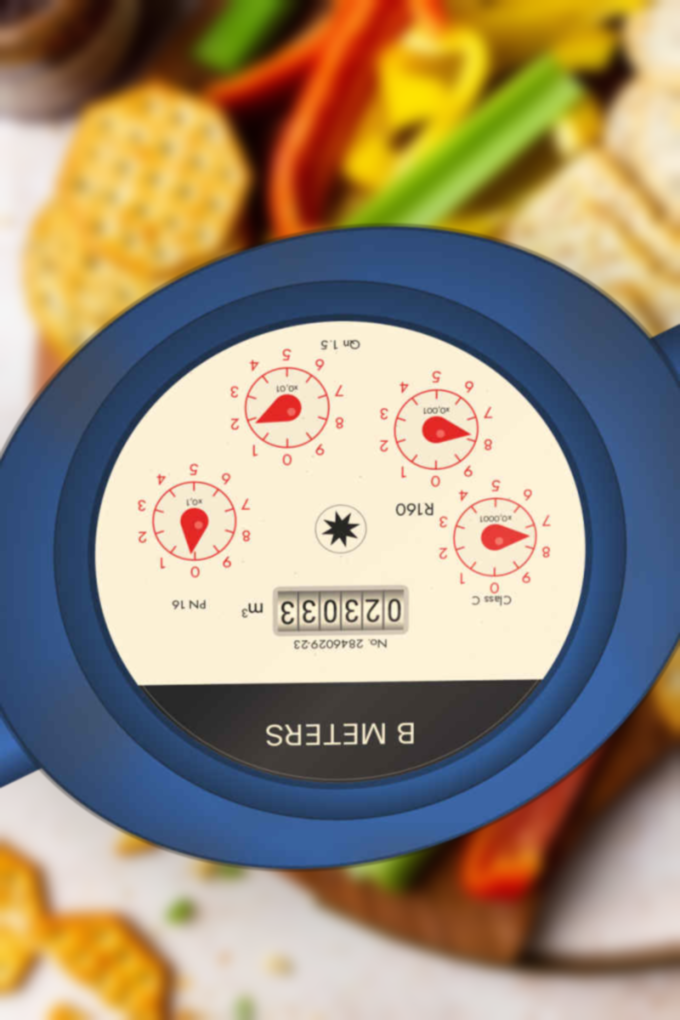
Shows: 23033.0177; m³
